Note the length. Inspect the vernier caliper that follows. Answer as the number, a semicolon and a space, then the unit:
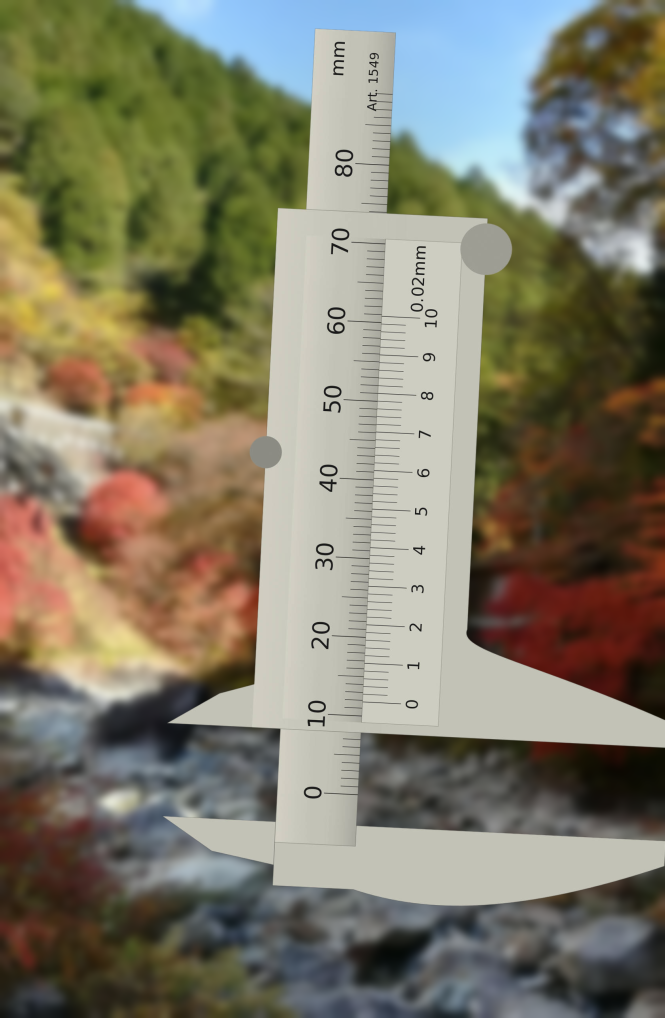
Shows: 11.8; mm
